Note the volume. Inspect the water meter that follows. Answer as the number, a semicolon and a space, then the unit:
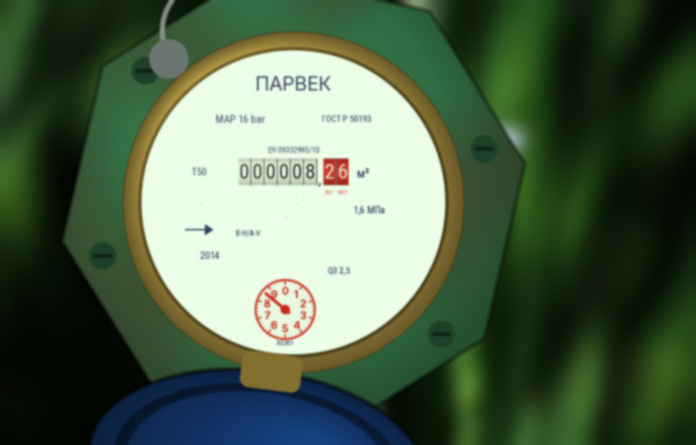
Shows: 8.268; m³
